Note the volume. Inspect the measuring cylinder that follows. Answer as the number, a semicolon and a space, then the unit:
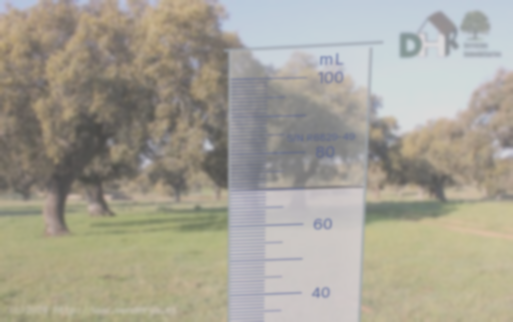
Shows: 70; mL
